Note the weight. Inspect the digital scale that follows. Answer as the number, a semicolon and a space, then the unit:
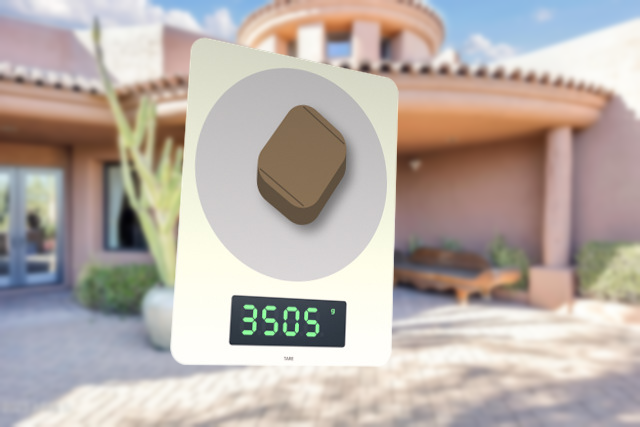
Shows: 3505; g
